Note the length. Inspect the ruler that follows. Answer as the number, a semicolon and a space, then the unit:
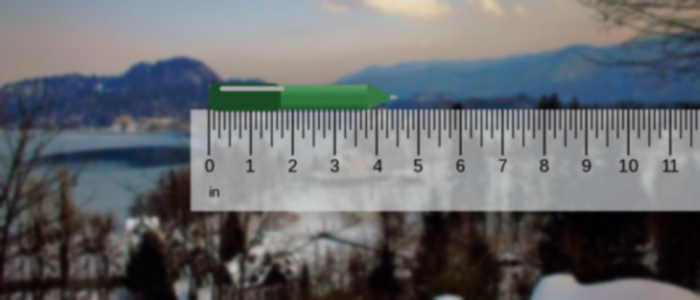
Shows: 4.5; in
